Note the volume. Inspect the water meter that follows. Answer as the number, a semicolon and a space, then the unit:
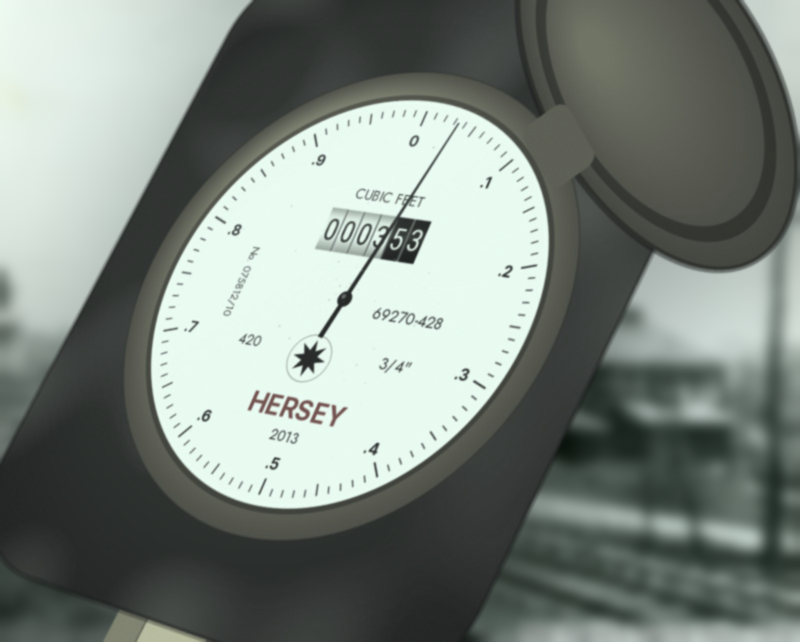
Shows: 353.03; ft³
